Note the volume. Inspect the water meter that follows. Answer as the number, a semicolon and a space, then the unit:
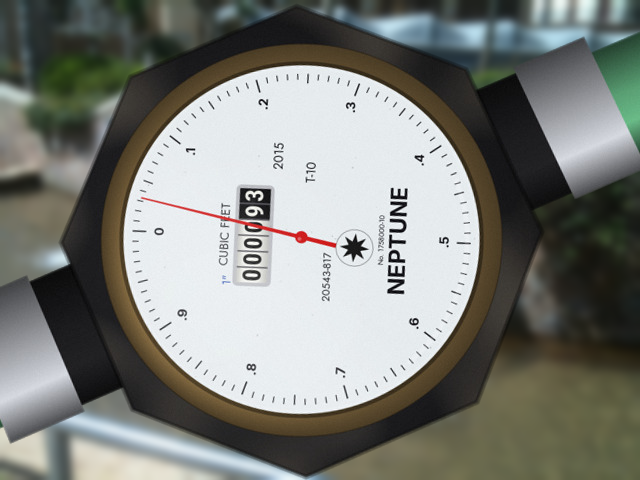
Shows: 93.03; ft³
